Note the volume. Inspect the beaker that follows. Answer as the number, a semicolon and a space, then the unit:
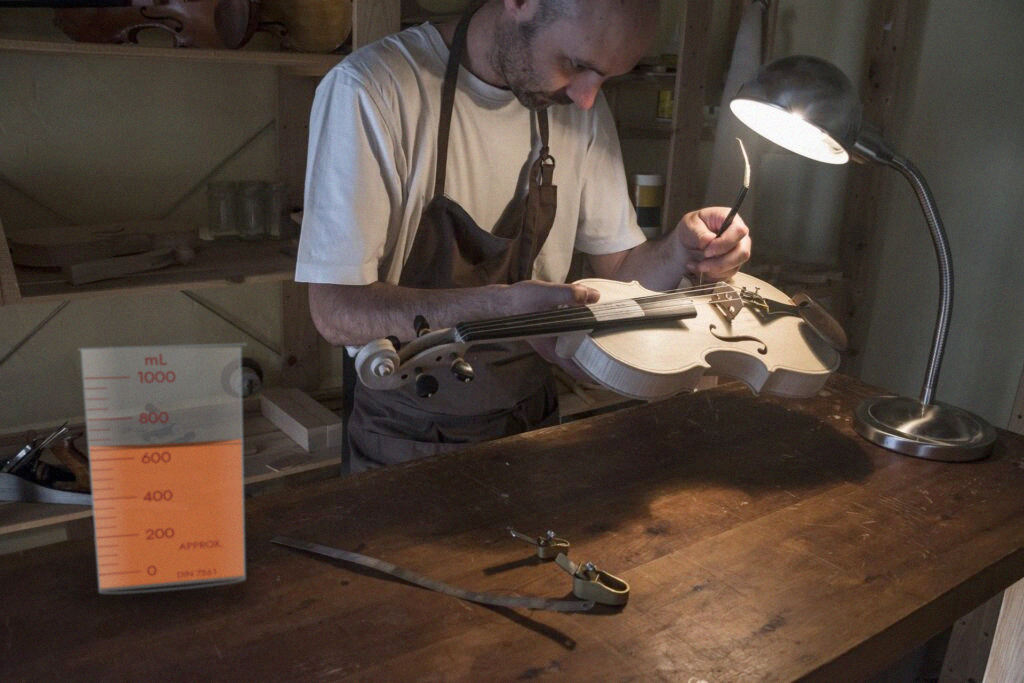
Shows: 650; mL
